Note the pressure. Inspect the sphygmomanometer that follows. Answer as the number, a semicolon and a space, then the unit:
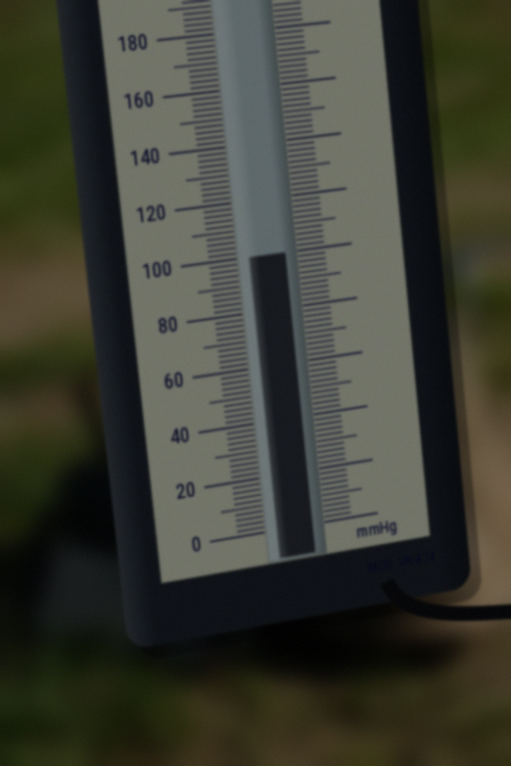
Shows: 100; mmHg
